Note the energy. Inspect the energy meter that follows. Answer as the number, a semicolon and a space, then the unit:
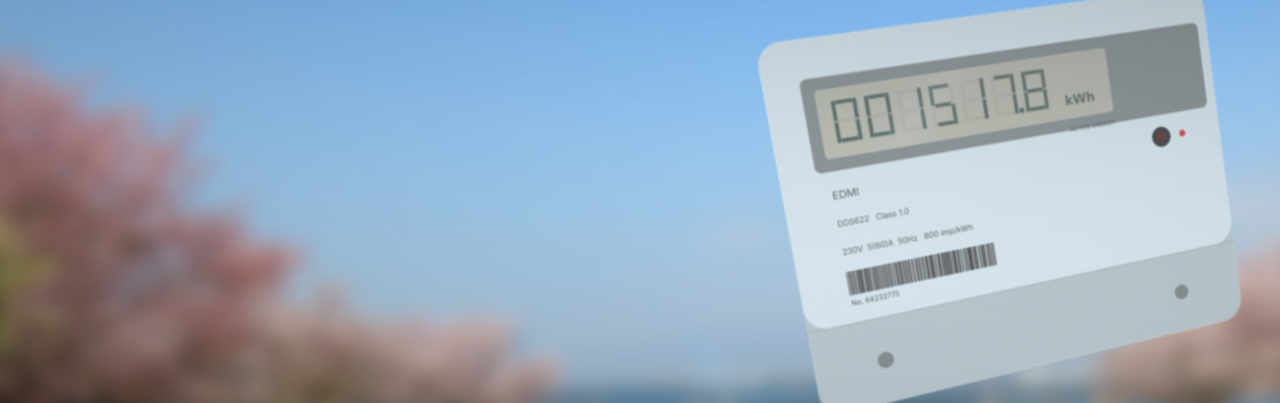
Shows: 1517.8; kWh
